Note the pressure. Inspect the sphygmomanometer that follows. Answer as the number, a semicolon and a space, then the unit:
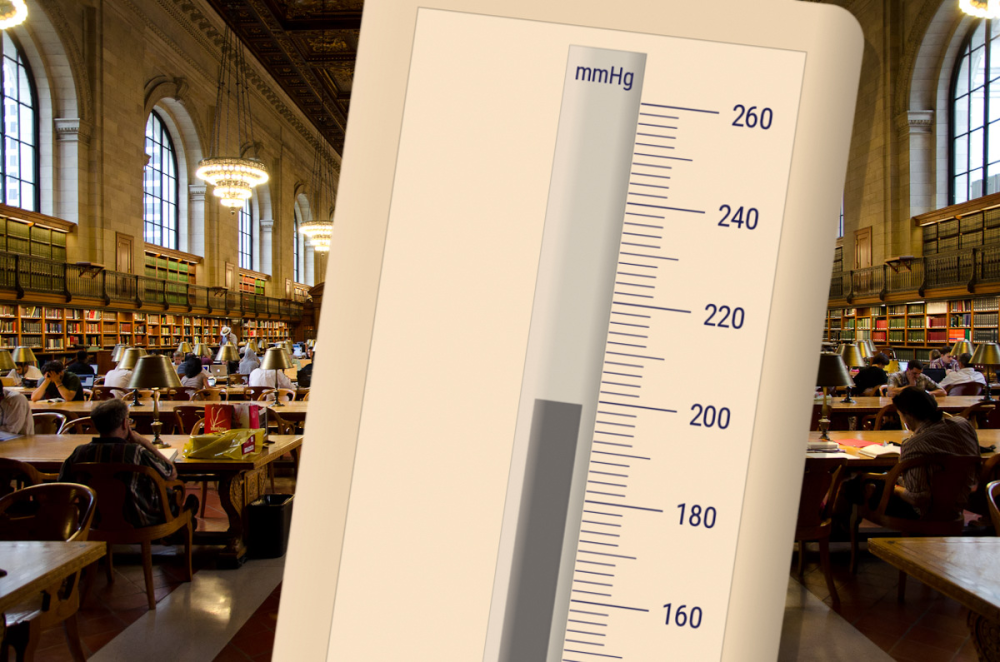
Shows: 199; mmHg
